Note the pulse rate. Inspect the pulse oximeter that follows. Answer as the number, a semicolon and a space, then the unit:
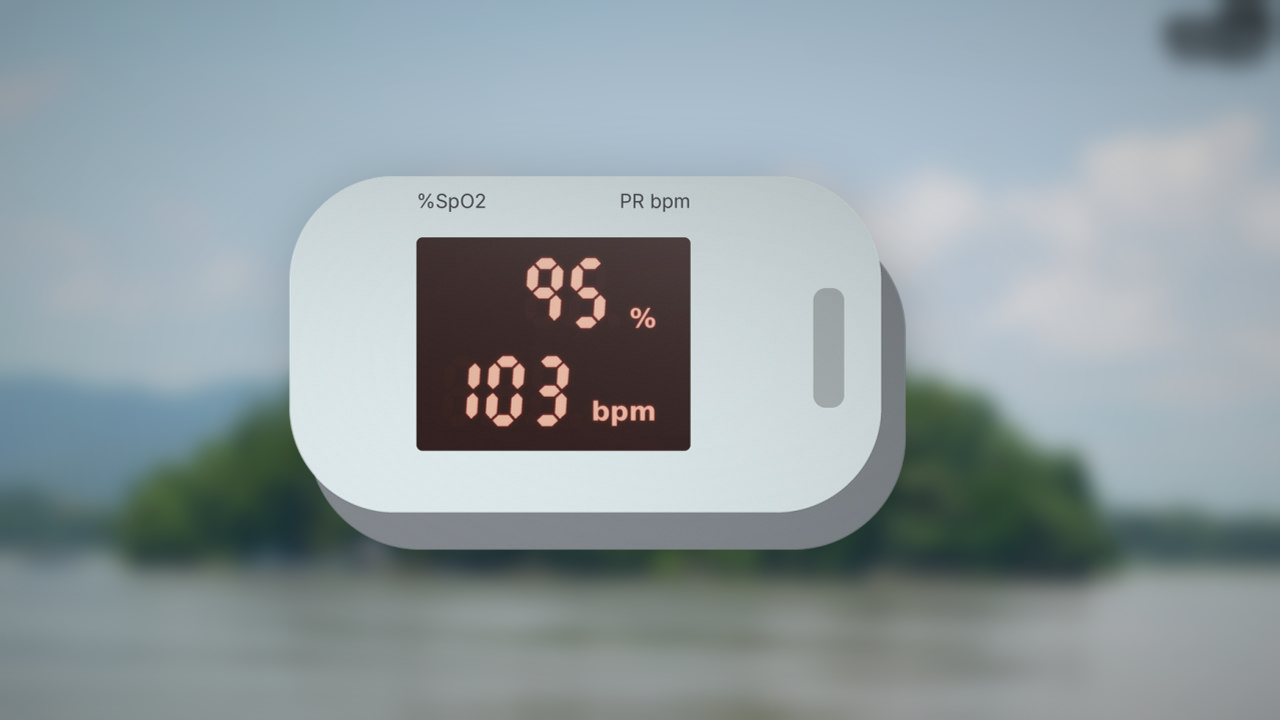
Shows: 103; bpm
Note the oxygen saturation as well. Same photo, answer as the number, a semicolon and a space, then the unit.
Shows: 95; %
